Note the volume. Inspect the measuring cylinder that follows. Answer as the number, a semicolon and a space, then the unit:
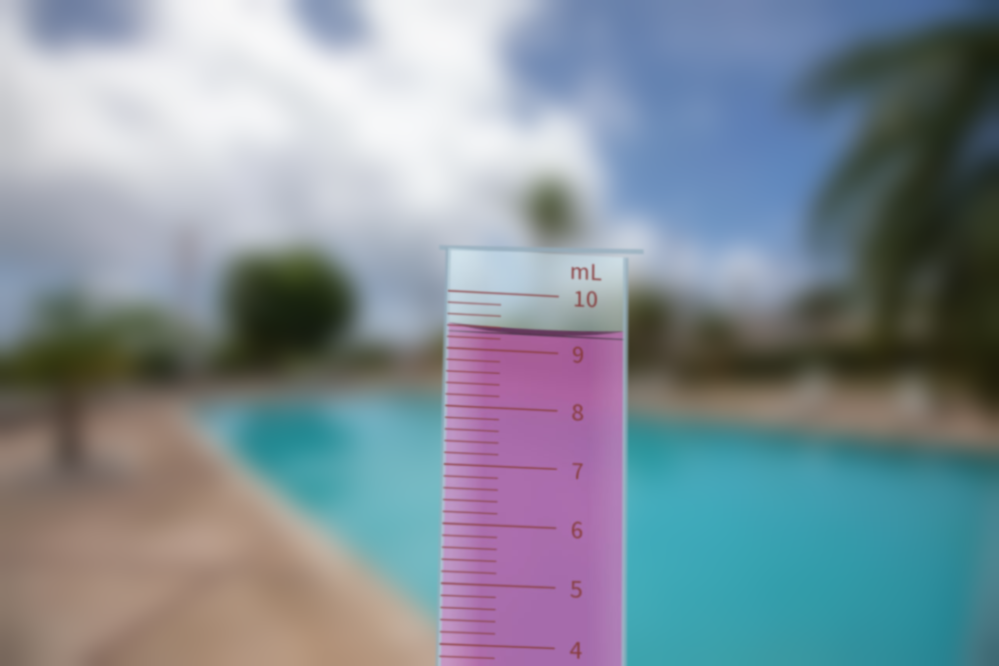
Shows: 9.3; mL
